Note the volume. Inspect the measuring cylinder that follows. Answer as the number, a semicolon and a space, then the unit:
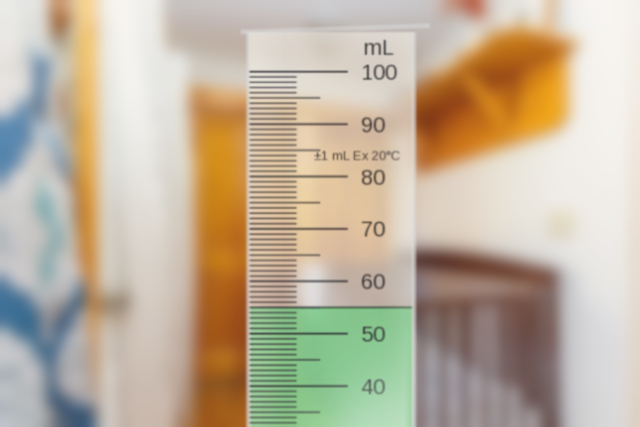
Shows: 55; mL
